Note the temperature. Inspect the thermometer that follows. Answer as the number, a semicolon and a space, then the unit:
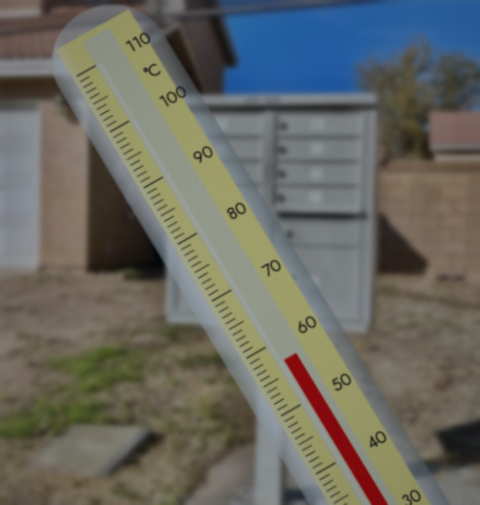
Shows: 57; °C
